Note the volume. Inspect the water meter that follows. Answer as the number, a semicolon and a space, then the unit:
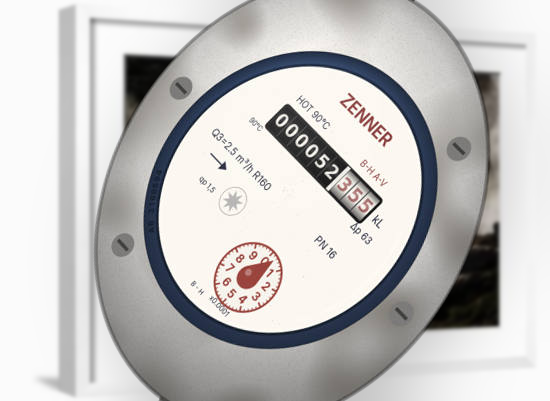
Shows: 52.3550; kL
